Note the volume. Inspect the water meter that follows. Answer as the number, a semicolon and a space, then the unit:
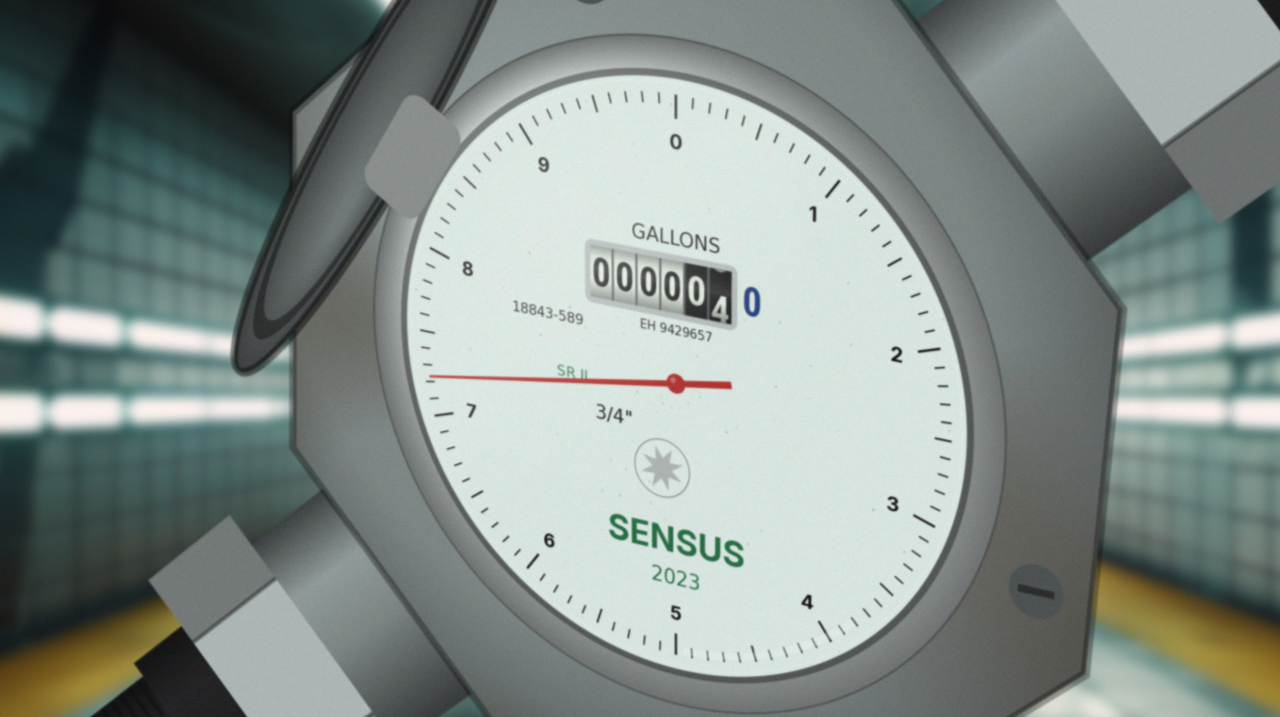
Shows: 37.2; gal
